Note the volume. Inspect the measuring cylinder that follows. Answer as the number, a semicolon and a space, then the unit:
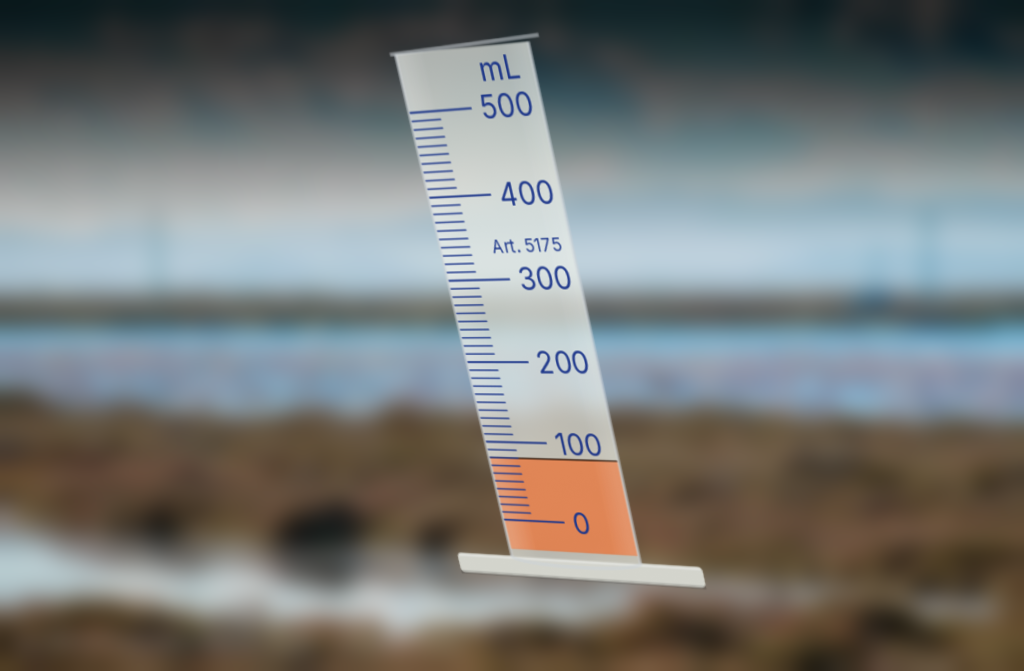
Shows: 80; mL
